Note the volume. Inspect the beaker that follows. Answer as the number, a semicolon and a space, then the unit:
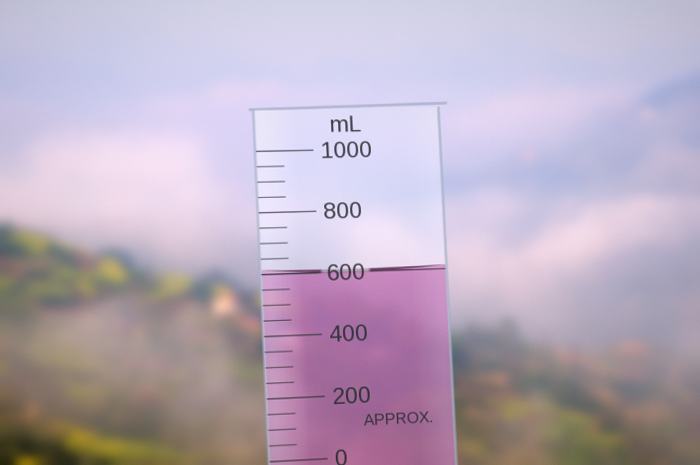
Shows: 600; mL
